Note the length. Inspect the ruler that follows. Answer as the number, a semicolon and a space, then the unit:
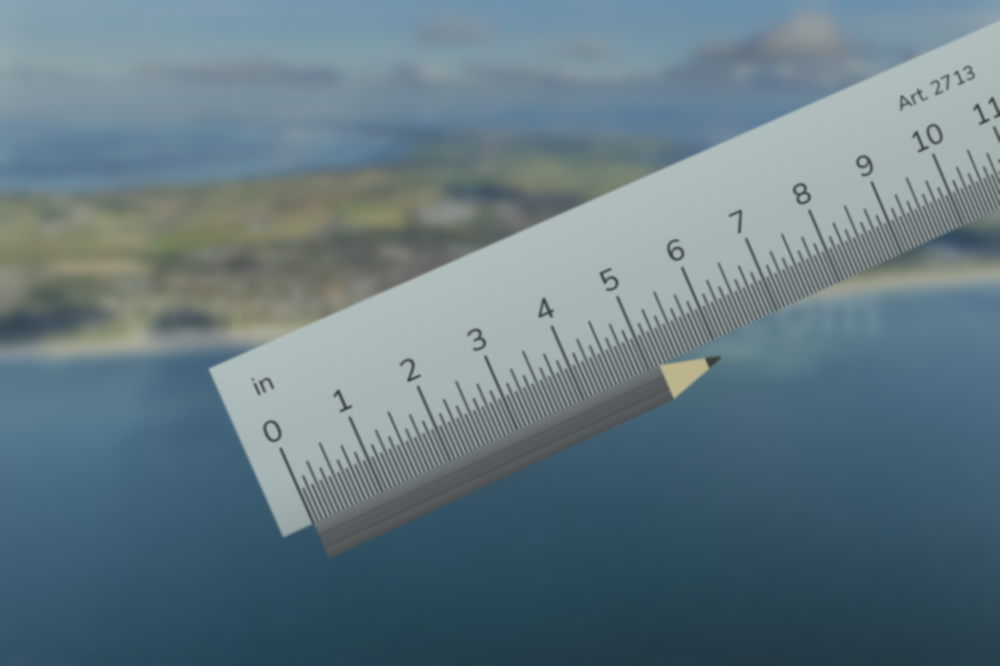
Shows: 6; in
